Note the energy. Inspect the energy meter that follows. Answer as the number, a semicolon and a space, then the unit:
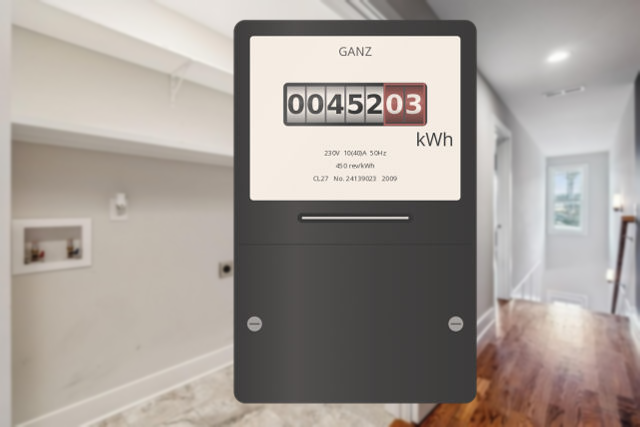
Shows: 452.03; kWh
